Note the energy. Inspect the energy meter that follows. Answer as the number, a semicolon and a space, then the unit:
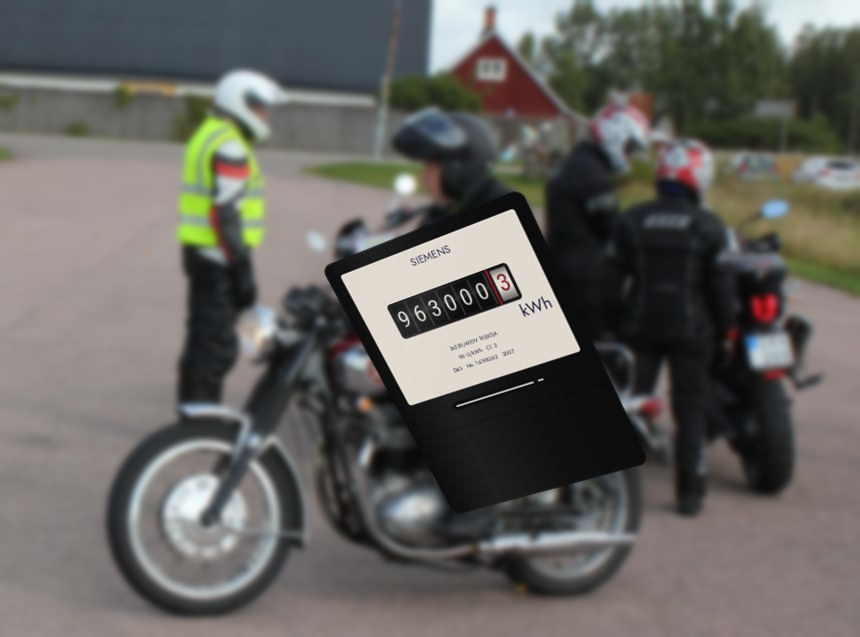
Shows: 963000.3; kWh
